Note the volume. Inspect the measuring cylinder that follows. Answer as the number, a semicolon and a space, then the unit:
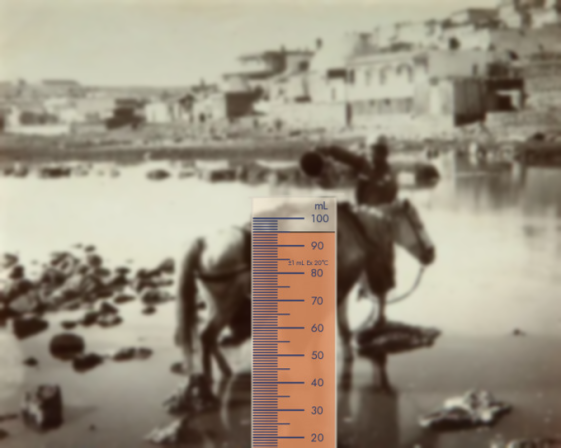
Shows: 95; mL
